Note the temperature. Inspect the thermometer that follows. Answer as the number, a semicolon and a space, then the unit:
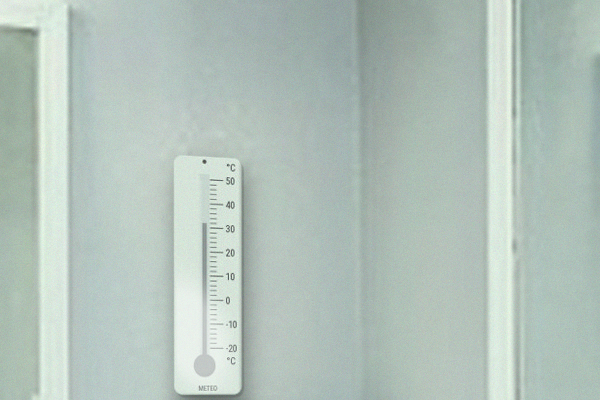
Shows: 32; °C
